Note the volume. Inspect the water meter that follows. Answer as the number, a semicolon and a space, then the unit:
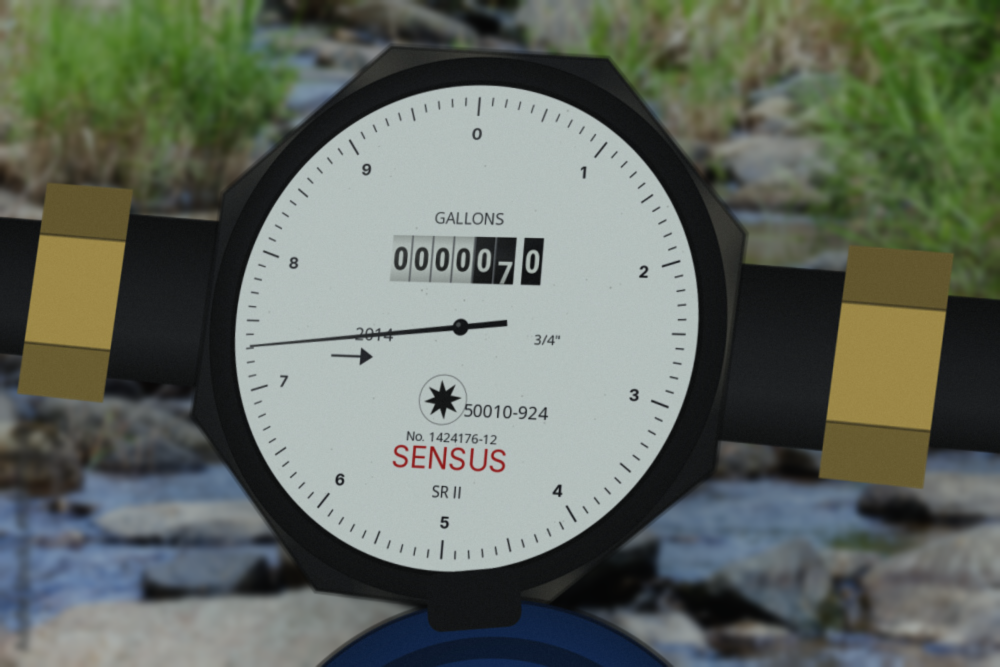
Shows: 67.3; gal
